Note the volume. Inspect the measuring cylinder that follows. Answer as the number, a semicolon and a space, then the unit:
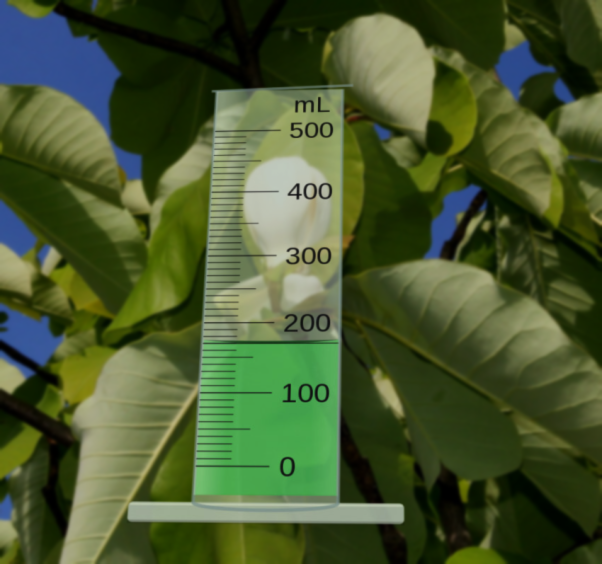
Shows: 170; mL
